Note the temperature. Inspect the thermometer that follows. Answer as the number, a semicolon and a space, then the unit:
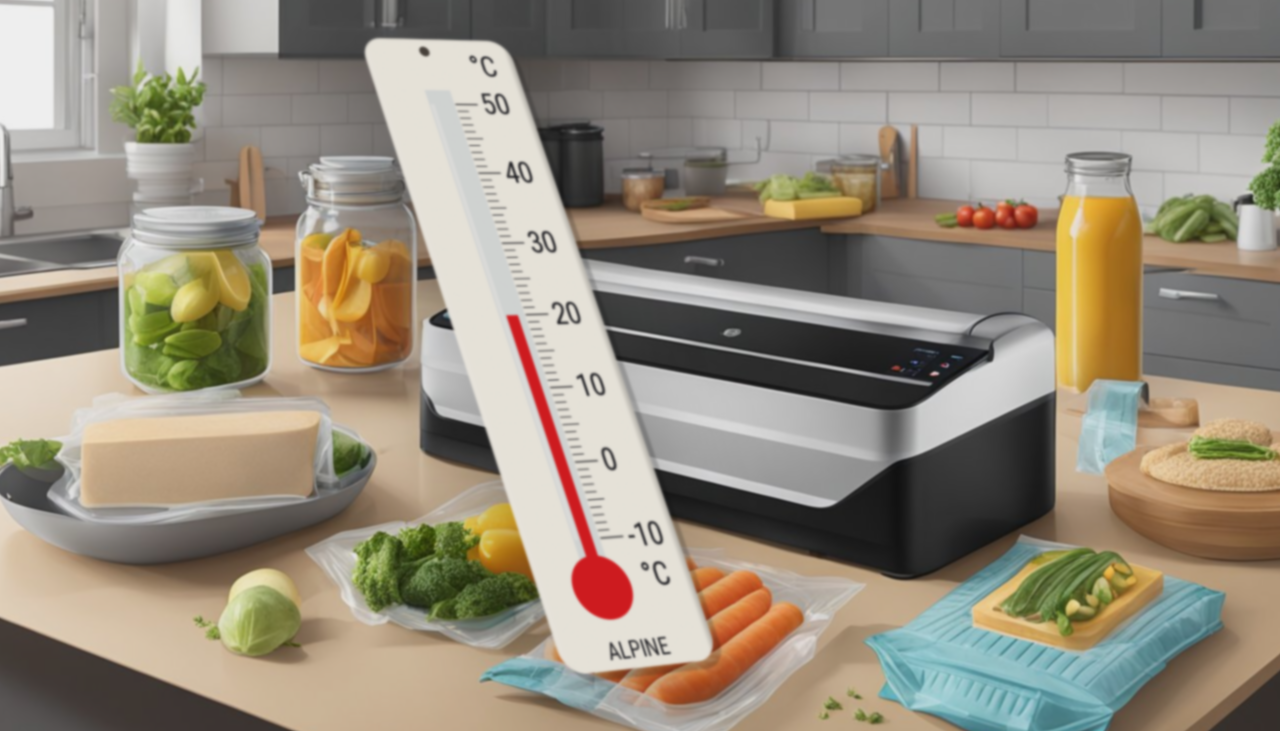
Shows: 20; °C
